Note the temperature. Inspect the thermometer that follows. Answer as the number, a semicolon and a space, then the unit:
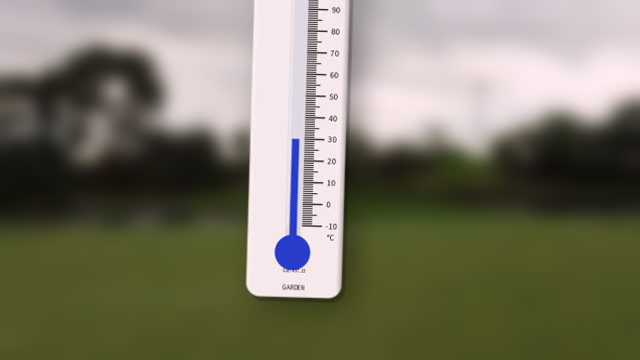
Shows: 30; °C
